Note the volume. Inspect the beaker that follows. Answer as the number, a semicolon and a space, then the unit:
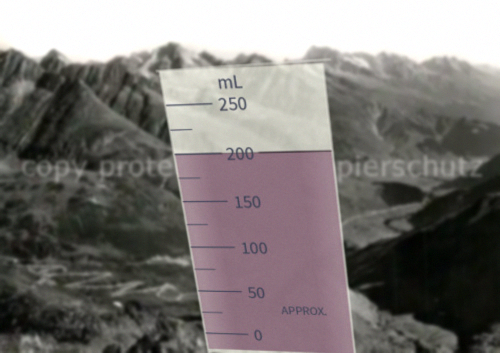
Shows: 200; mL
